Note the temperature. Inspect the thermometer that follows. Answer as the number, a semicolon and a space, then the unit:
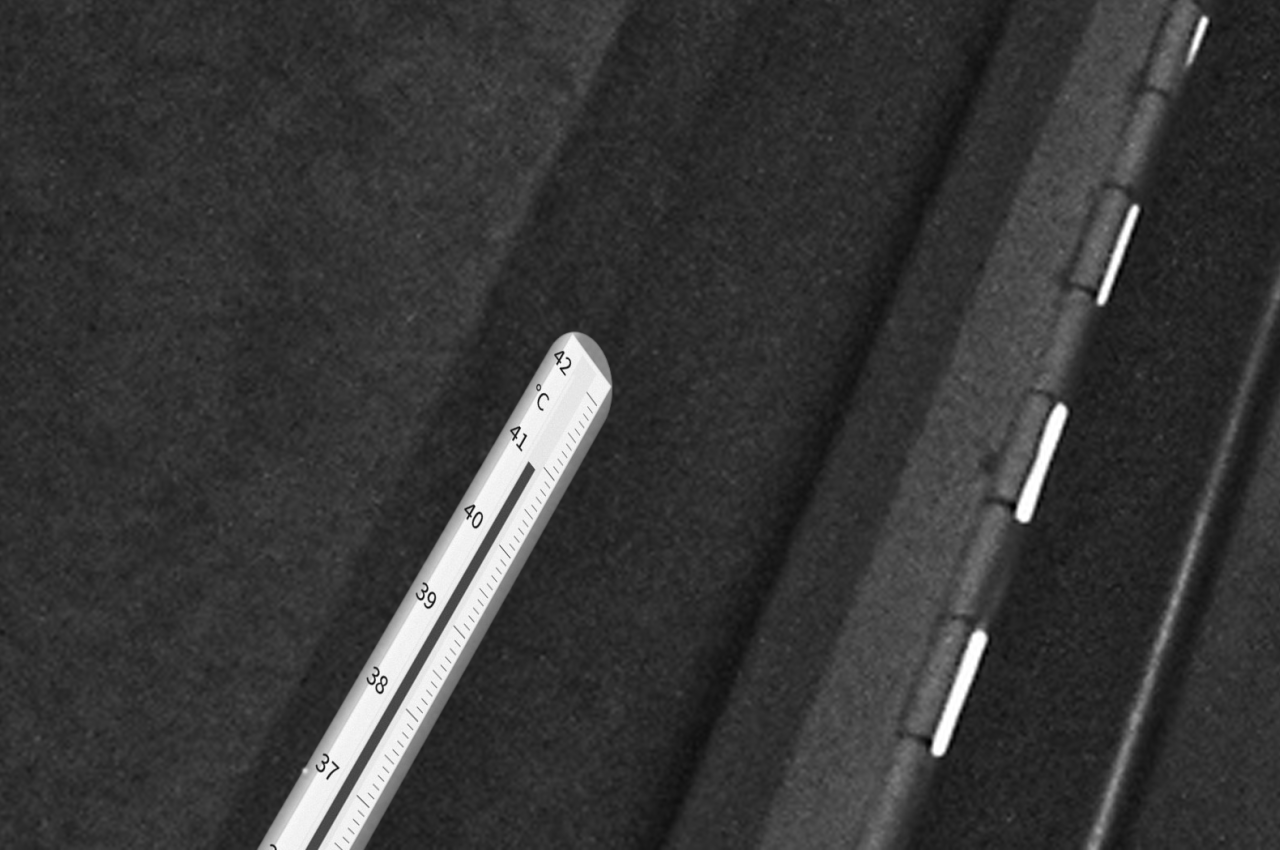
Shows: 40.9; °C
